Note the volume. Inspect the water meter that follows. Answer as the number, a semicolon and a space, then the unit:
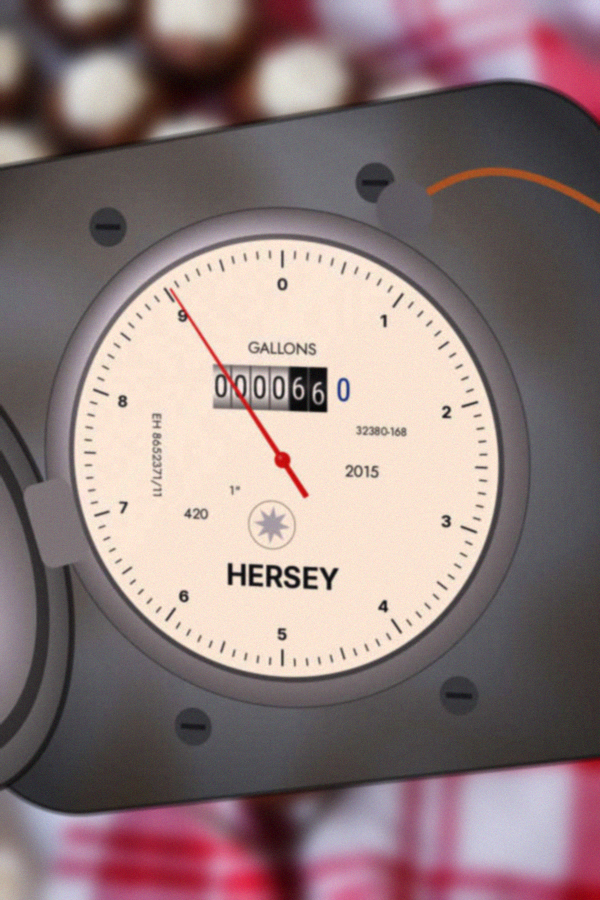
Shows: 659.0; gal
